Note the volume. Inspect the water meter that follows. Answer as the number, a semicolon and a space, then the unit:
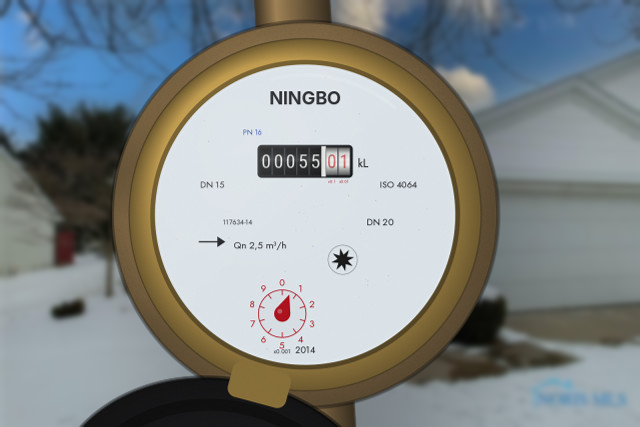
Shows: 55.010; kL
